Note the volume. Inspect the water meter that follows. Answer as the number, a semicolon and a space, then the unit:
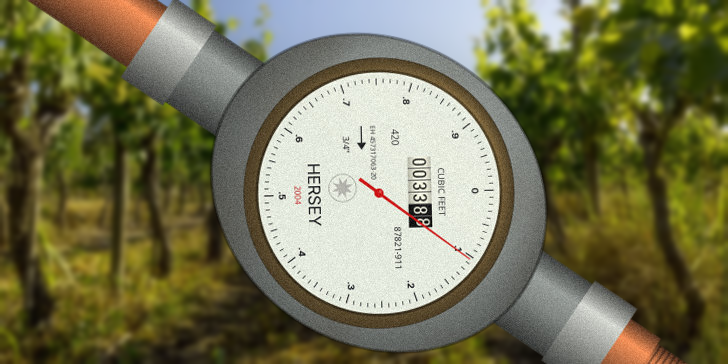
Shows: 3388.10; ft³
